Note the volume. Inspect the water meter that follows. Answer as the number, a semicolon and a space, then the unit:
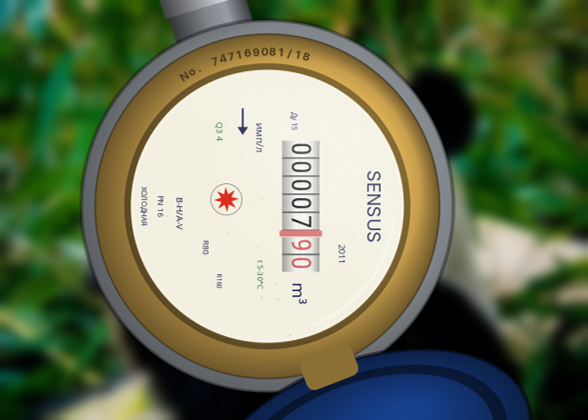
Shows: 7.90; m³
